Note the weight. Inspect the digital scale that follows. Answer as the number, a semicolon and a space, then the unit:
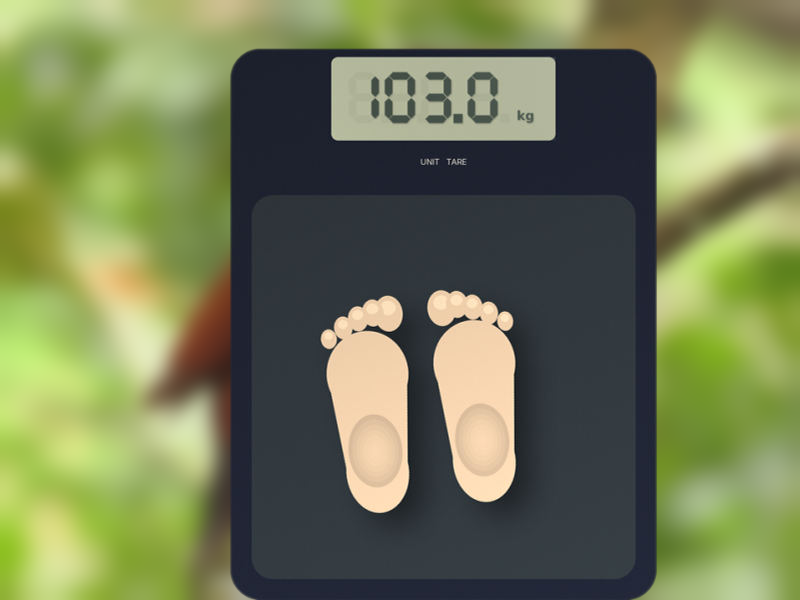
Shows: 103.0; kg
